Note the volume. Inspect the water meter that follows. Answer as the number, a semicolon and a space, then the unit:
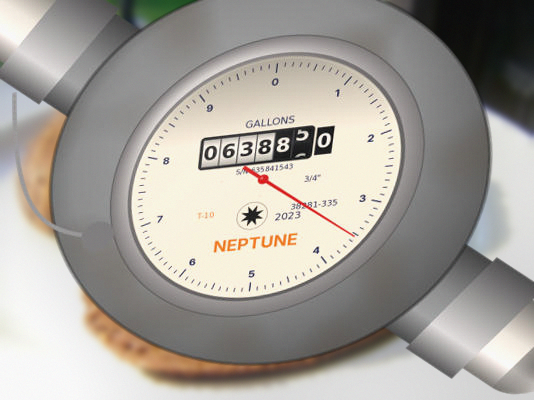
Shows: 638853.5; gal
